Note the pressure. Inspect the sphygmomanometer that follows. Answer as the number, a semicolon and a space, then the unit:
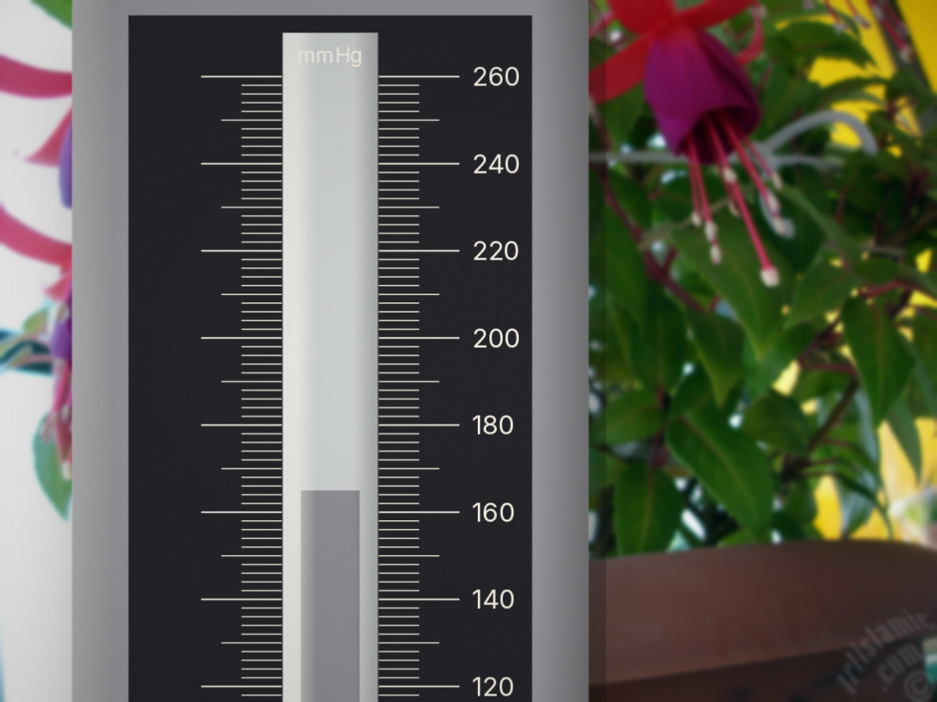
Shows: 165; mmHg
